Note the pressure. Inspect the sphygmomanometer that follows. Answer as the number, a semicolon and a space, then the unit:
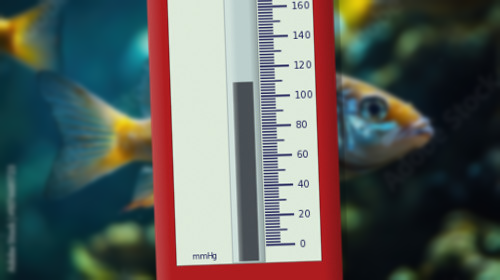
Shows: 110; mmHg
